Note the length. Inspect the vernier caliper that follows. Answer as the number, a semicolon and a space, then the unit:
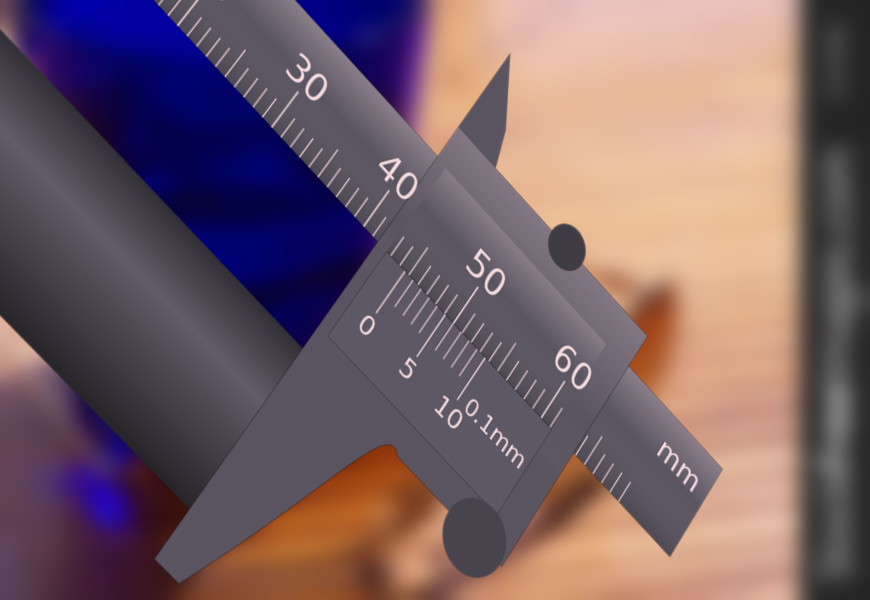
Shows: 44.6; mm
